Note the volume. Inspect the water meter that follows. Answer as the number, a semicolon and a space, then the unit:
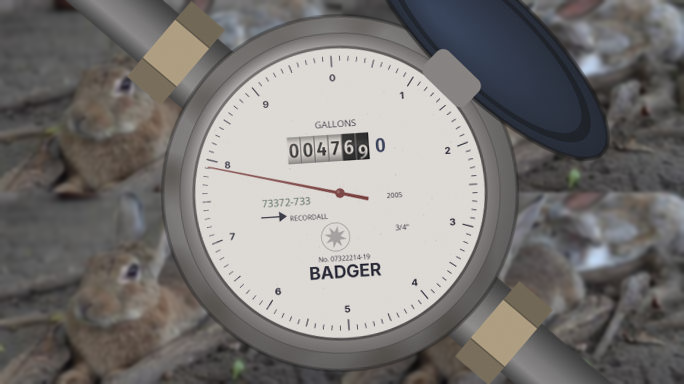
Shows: 47687.9; gal
